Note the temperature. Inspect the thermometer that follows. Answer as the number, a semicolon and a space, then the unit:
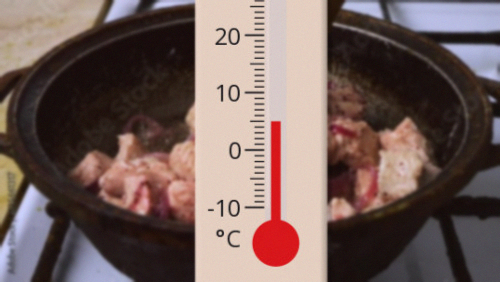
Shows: 5; °C
